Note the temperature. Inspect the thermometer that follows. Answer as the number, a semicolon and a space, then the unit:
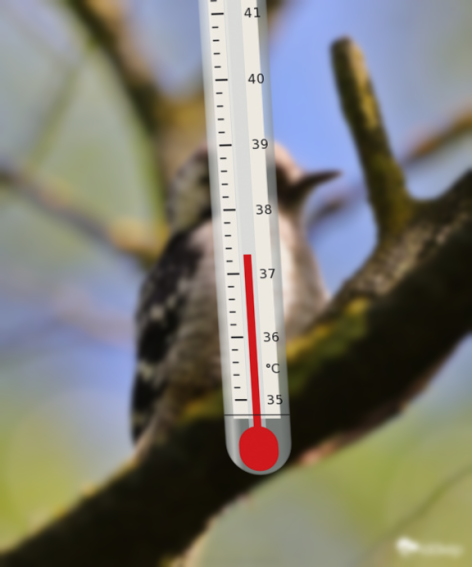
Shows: 37.3; °C
